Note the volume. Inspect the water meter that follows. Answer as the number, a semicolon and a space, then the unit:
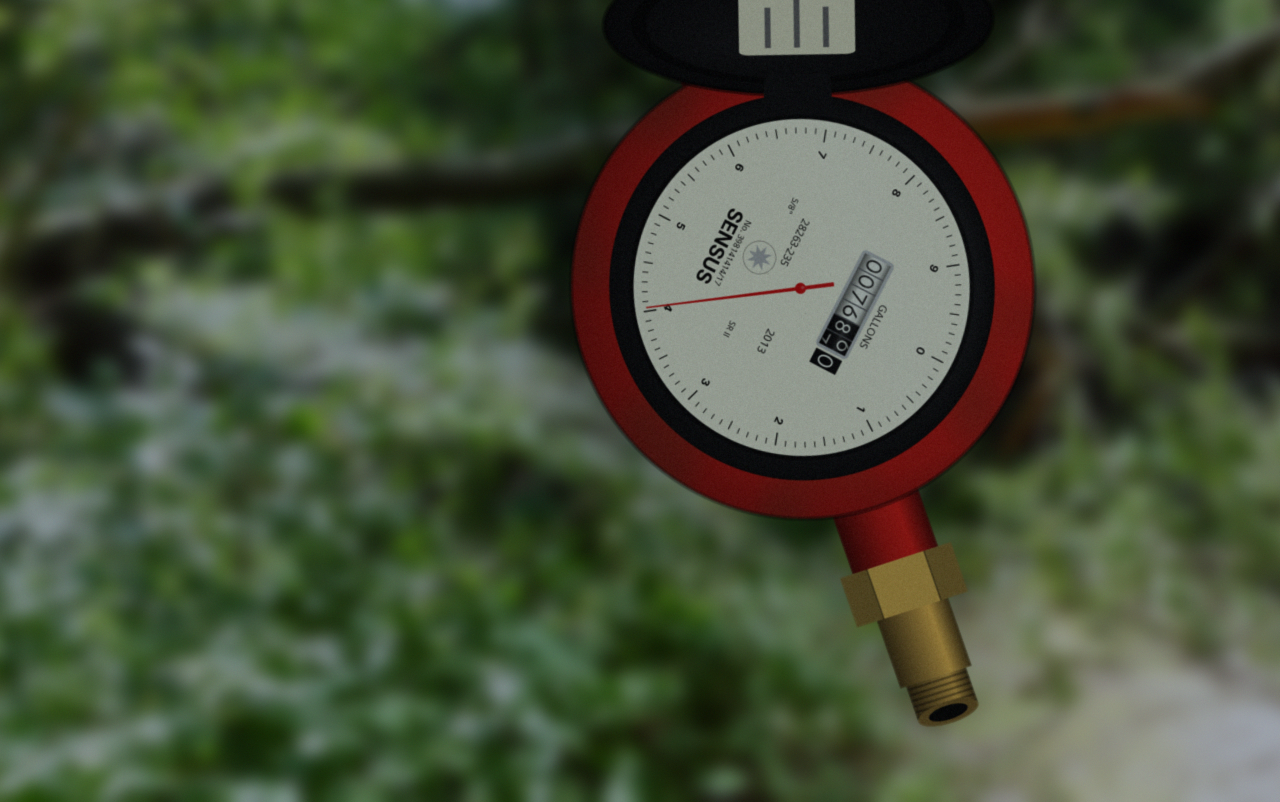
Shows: 76864.0; gal
